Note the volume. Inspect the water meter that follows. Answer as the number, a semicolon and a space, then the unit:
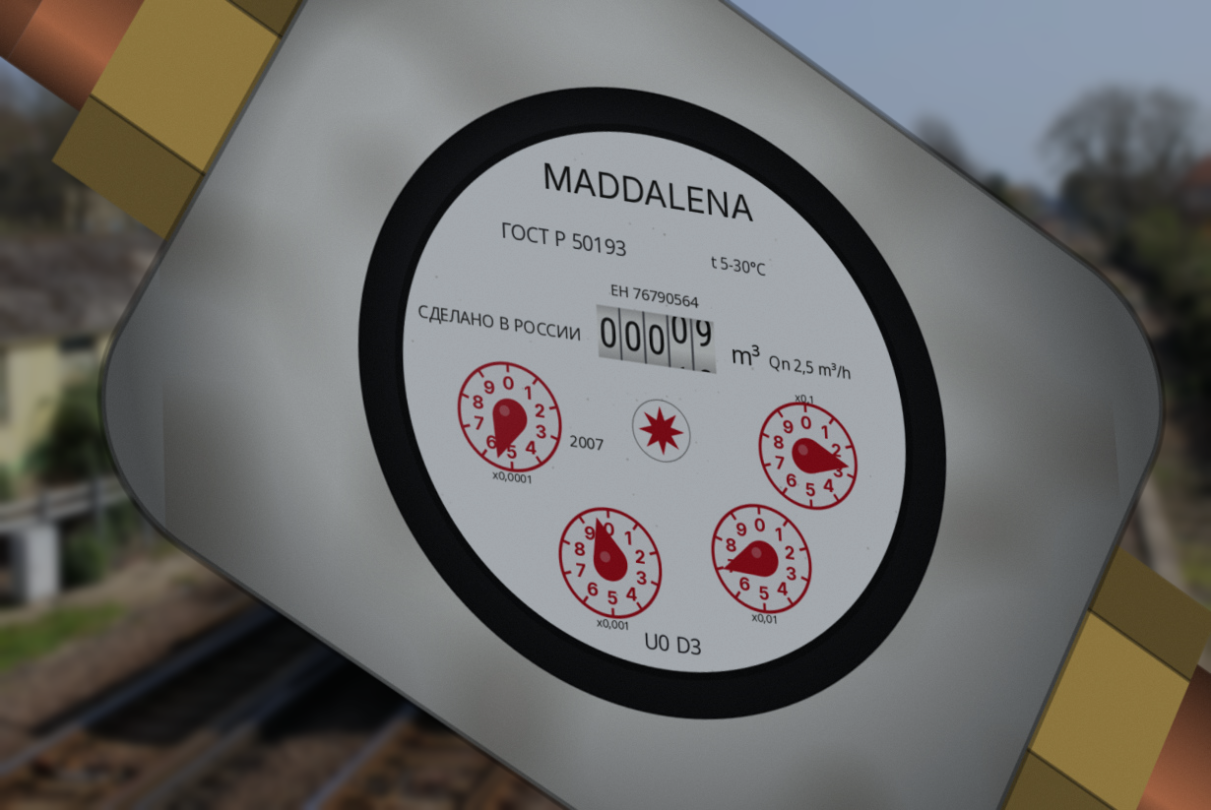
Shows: 9.2695; m³
